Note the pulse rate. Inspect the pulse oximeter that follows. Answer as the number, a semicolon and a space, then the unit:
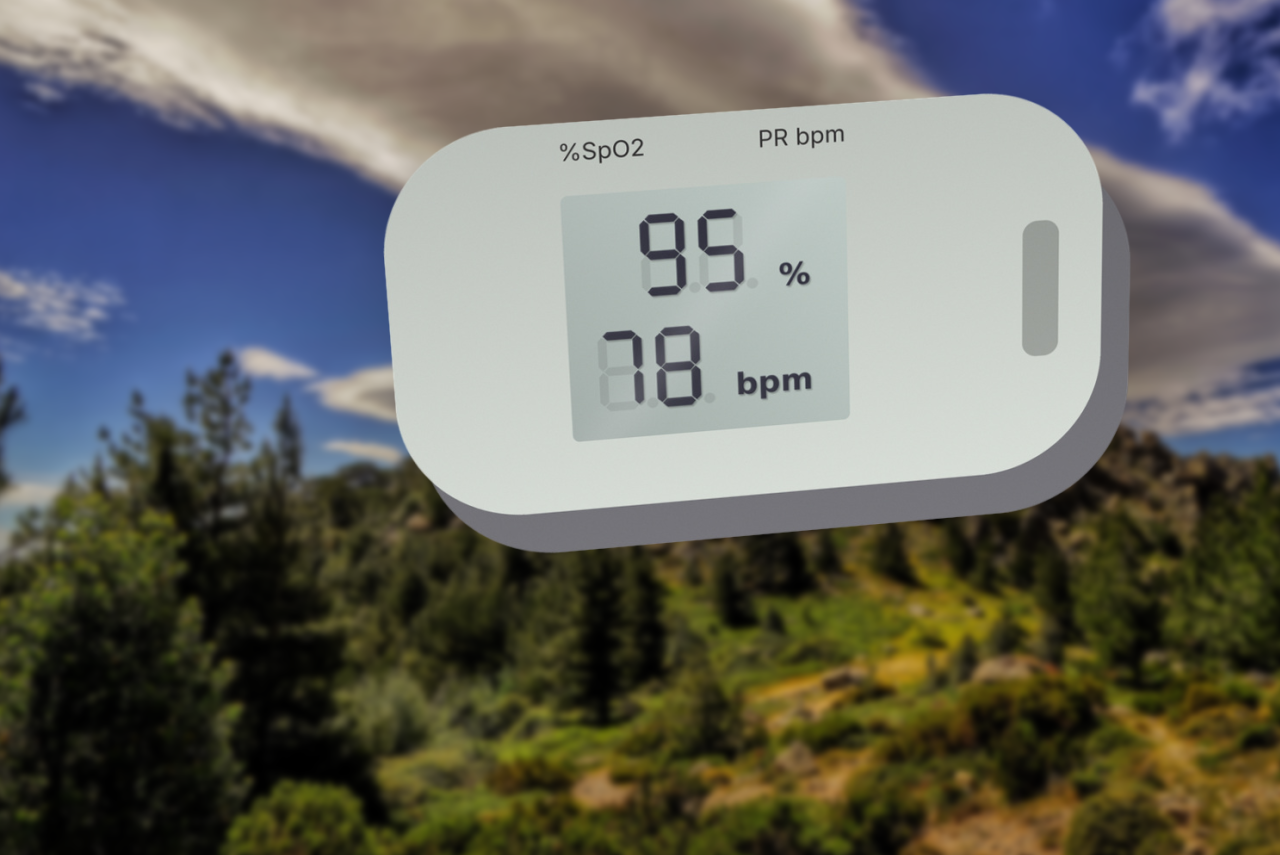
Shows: 78; bpm
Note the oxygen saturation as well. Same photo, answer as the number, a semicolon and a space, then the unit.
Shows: 95; %
